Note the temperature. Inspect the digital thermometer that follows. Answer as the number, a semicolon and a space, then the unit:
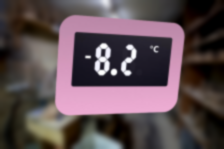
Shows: -8.2; °C
